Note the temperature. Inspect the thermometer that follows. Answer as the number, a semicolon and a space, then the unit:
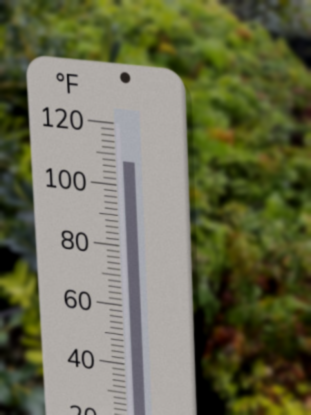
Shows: 108; °F
